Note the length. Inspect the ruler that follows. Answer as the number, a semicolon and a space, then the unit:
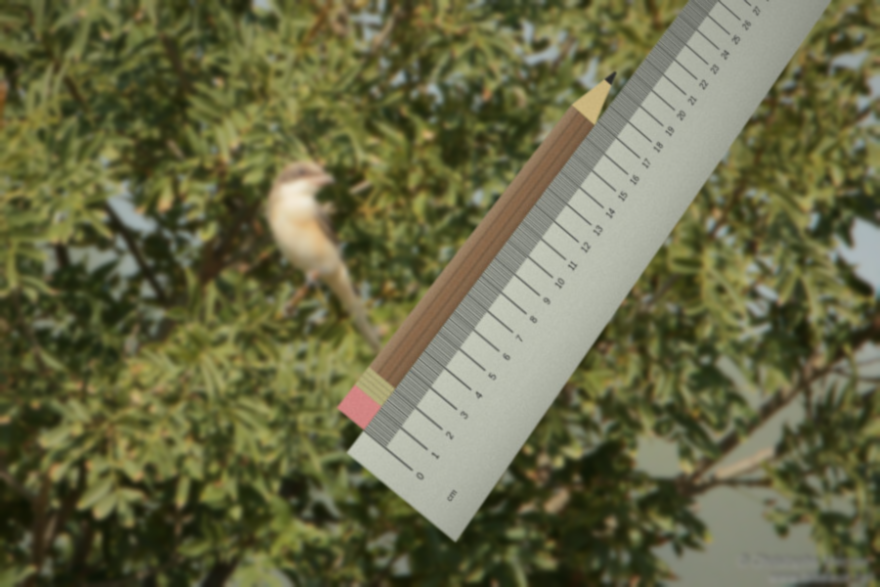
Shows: 19.5; cm
